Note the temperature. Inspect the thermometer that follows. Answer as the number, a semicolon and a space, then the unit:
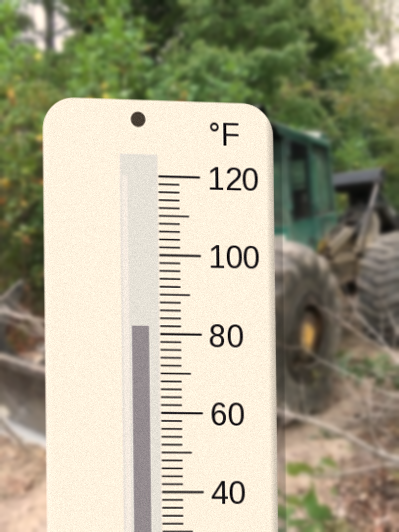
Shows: 82; °F
